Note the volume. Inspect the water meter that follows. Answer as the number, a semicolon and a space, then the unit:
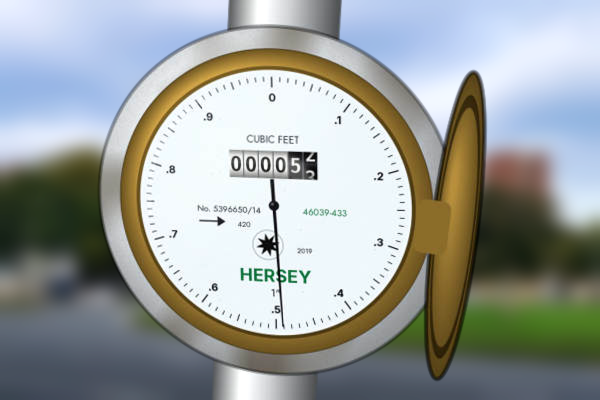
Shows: 52.49; ft³
